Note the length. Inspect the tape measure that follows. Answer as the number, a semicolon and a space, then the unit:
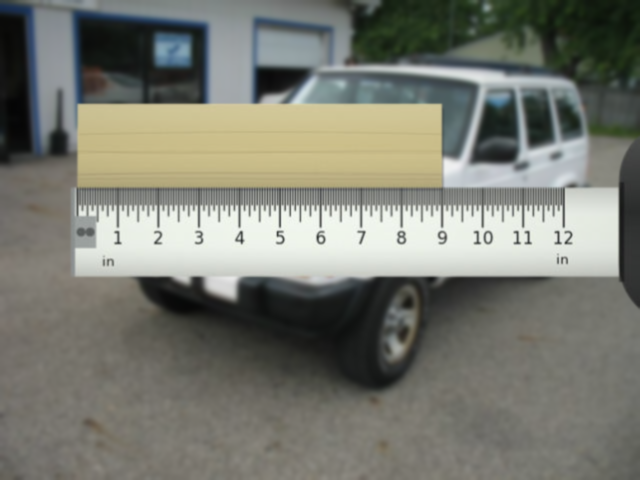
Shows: 9; in
